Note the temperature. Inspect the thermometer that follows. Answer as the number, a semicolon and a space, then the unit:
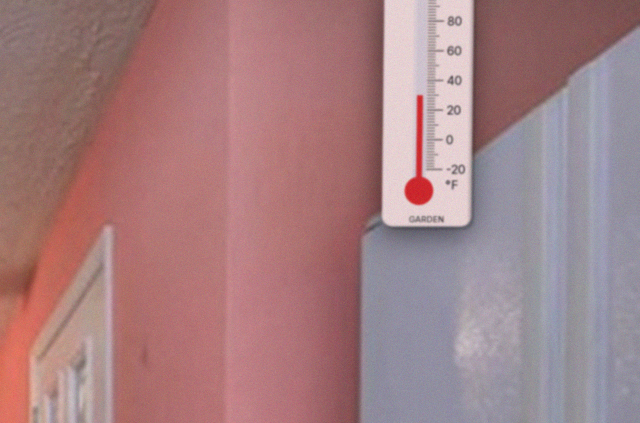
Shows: 30; °F
